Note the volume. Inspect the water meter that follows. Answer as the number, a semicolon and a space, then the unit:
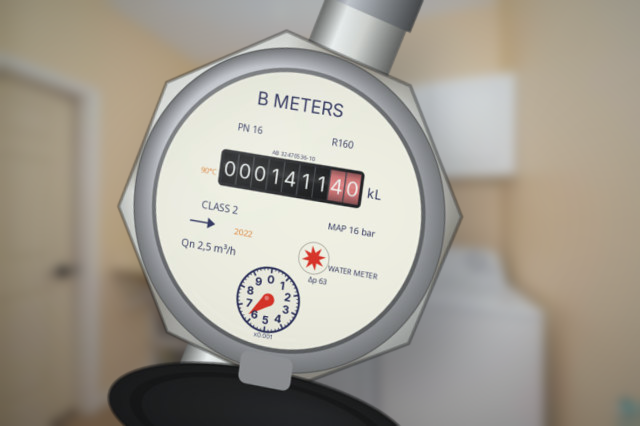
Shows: 1411.406; kL
